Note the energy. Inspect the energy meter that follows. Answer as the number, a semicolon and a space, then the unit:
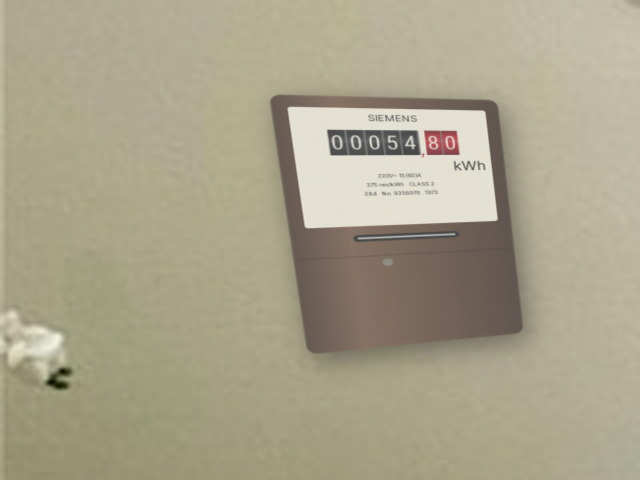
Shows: 54.80; kWh
